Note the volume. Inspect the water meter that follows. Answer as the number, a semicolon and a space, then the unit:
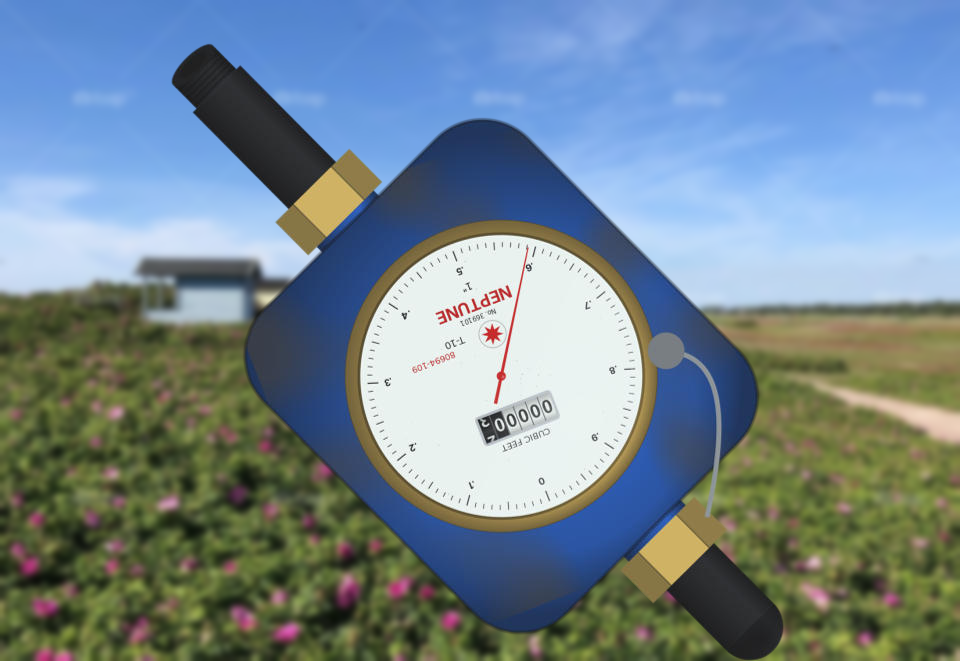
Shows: 2.59; ft³
